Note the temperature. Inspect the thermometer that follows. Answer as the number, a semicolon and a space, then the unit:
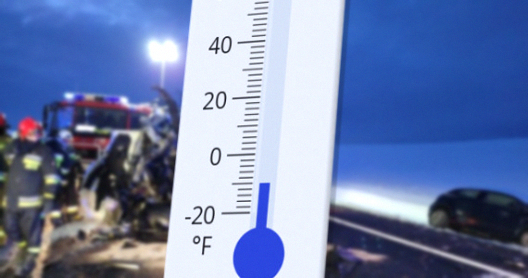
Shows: -10; °F
